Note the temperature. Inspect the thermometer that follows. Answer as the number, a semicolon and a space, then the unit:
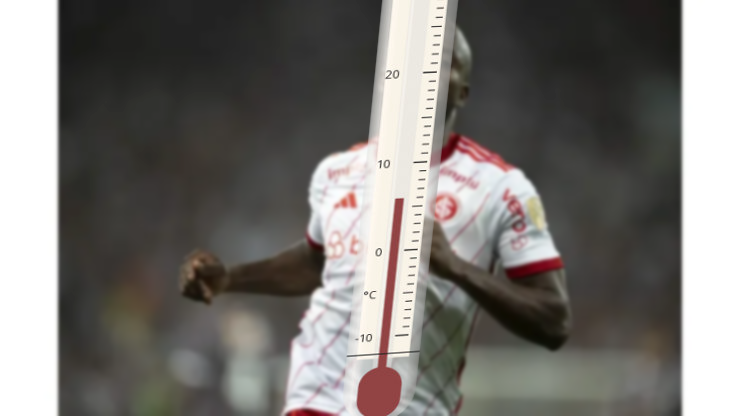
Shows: 6; °C
